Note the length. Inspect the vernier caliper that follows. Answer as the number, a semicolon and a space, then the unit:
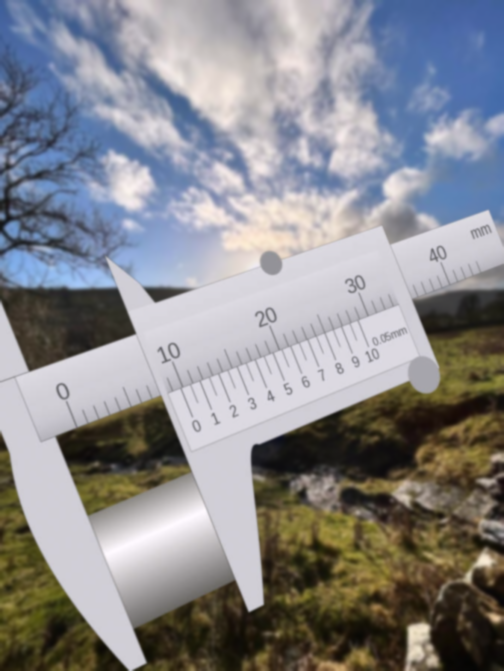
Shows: 9.8; mm
